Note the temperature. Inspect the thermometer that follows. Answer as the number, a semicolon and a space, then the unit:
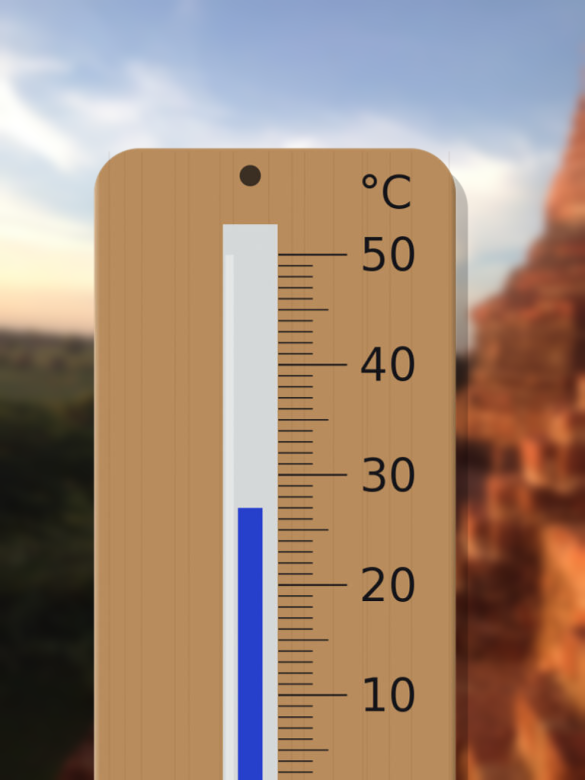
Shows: 27; °C
